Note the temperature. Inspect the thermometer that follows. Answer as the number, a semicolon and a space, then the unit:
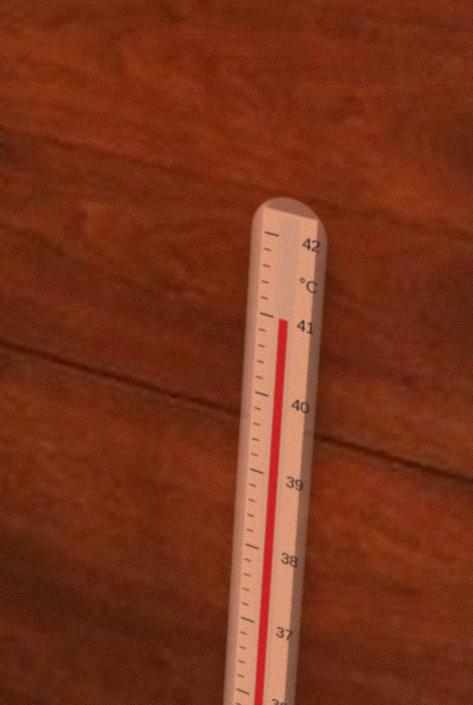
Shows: 41; °C
